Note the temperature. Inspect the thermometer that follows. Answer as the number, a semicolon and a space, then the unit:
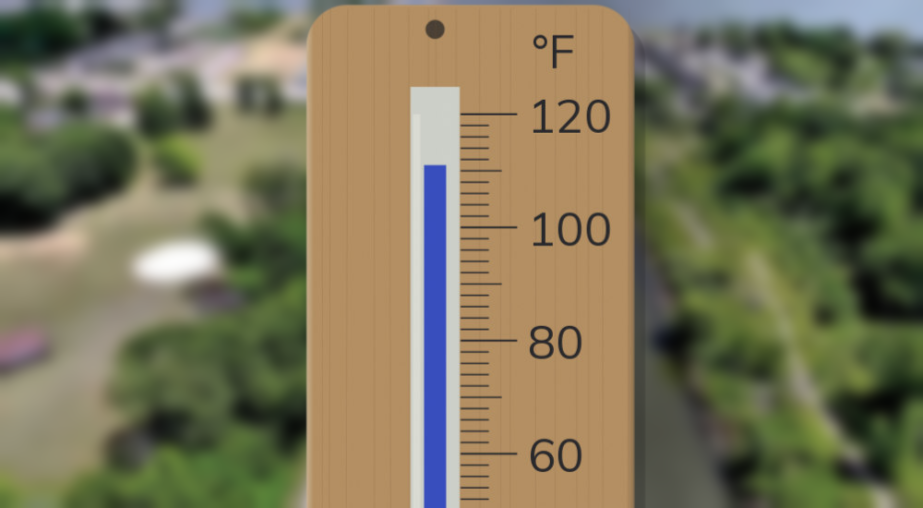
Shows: 111; °F
